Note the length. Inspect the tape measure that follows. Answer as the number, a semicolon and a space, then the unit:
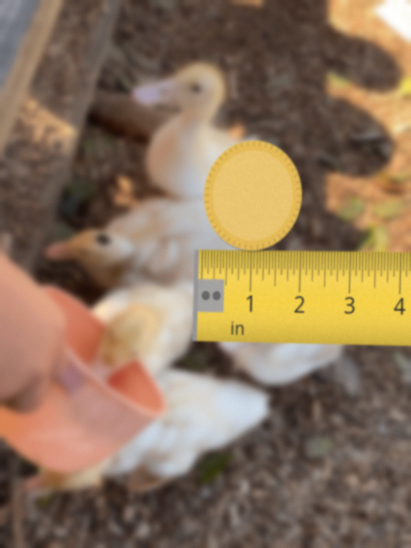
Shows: 2; in
